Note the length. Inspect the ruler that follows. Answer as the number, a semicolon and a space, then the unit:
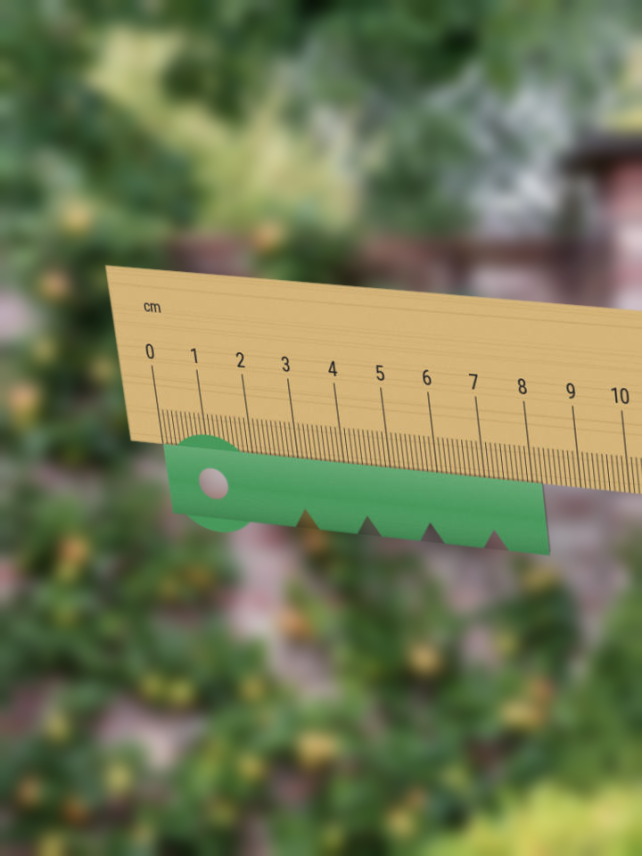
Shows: 8.2; cm
